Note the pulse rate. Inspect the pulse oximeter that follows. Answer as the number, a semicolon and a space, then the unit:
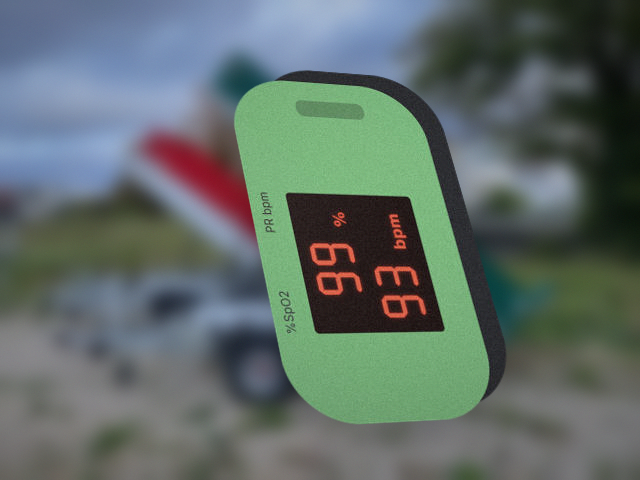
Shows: 93; bpm
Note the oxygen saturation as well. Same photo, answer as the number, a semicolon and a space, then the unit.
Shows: 99; %
